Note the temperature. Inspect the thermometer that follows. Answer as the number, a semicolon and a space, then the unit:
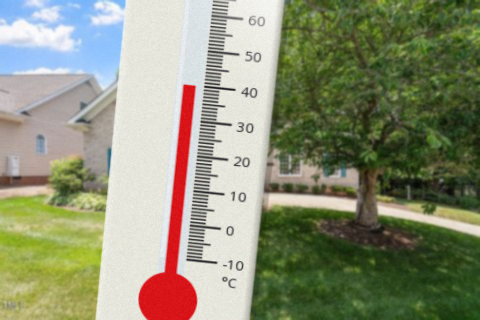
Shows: 40; °C
